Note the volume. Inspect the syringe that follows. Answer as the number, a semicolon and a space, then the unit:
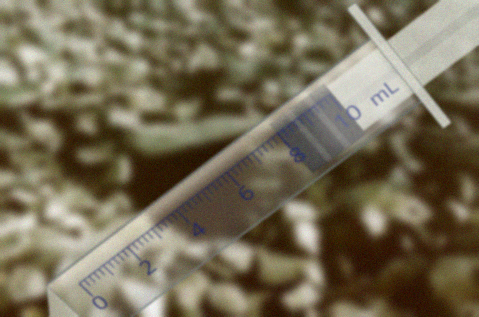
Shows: 8; mL
